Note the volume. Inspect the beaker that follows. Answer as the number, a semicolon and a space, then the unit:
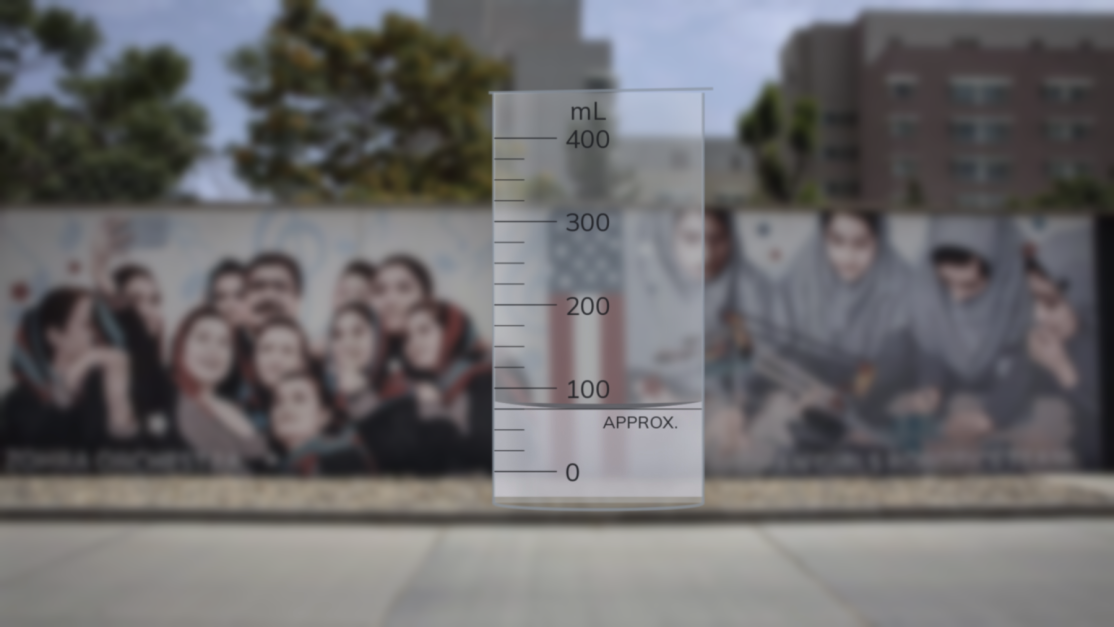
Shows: 75; mL
